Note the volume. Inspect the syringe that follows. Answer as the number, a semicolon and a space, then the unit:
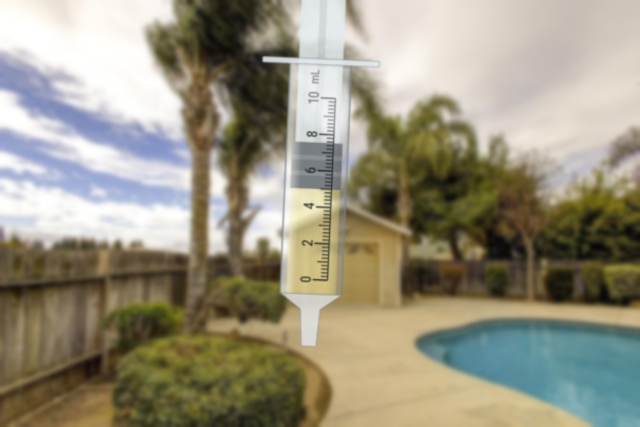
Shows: 5; mL
